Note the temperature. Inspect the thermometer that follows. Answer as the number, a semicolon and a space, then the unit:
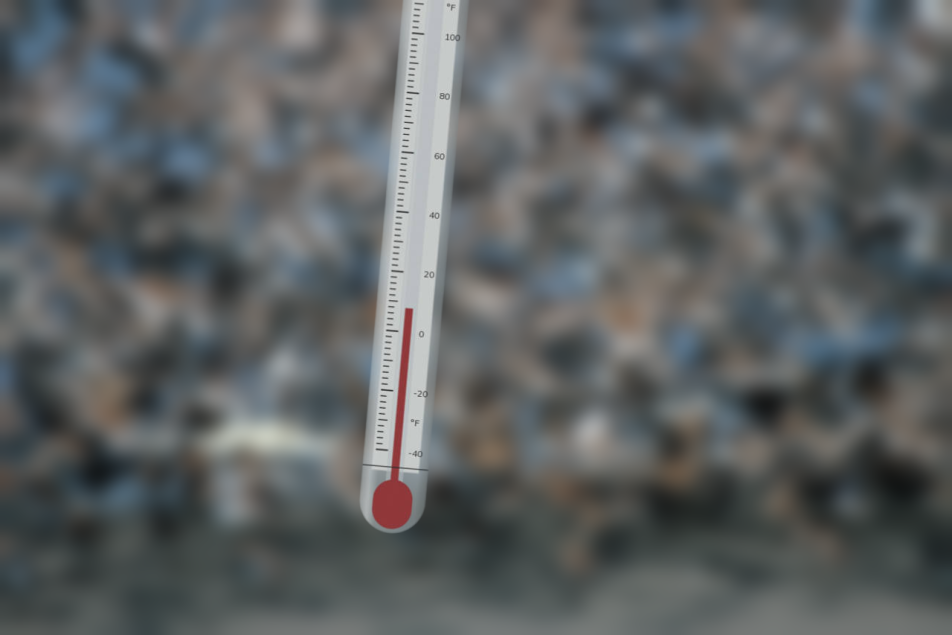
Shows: 8; °F
